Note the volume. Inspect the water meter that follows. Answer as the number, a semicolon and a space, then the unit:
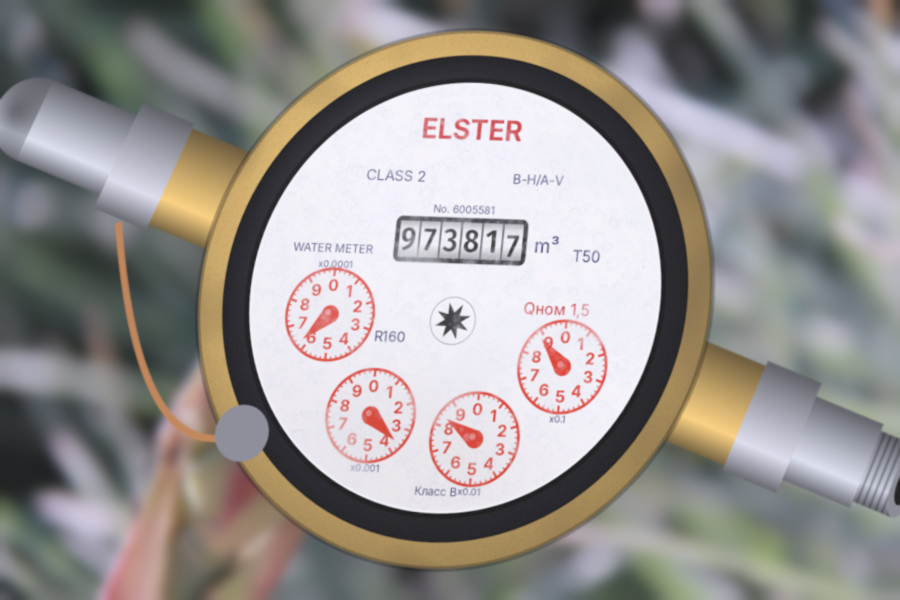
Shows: 973816.8836; m³
